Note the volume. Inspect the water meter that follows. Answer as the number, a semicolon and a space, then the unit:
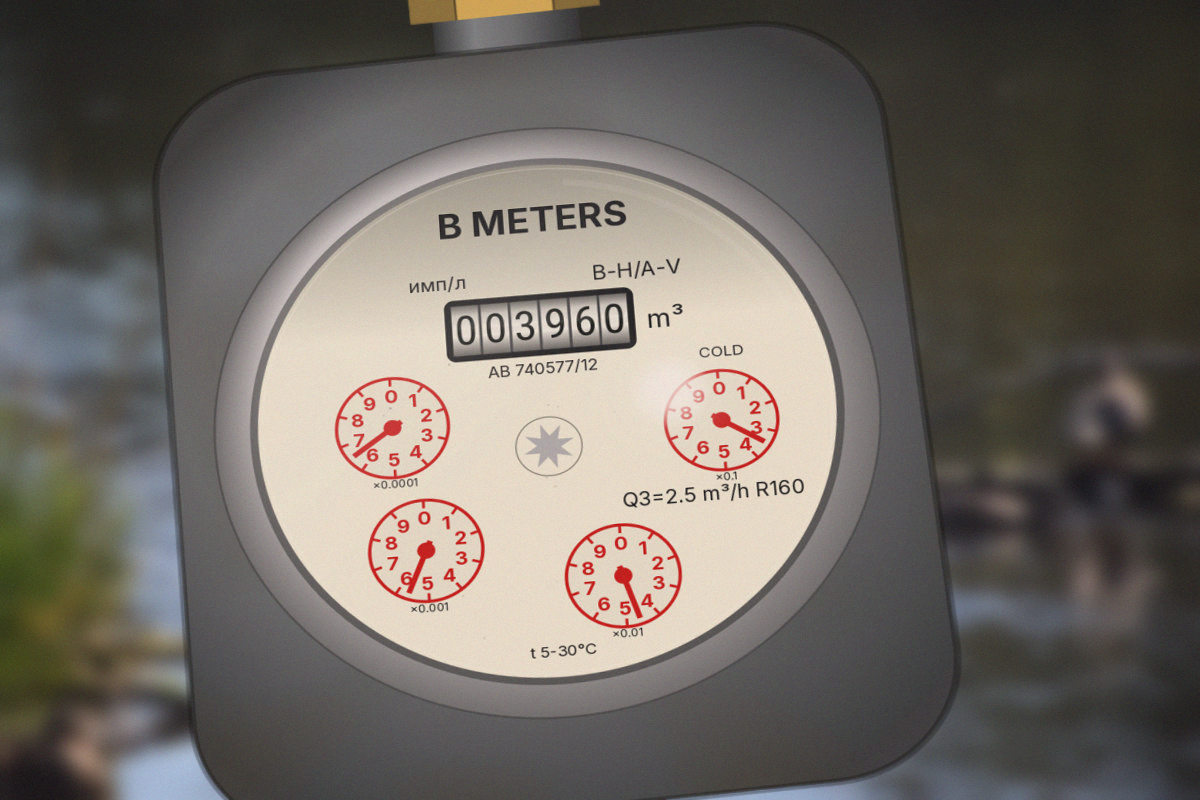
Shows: 3960.3456; m³
